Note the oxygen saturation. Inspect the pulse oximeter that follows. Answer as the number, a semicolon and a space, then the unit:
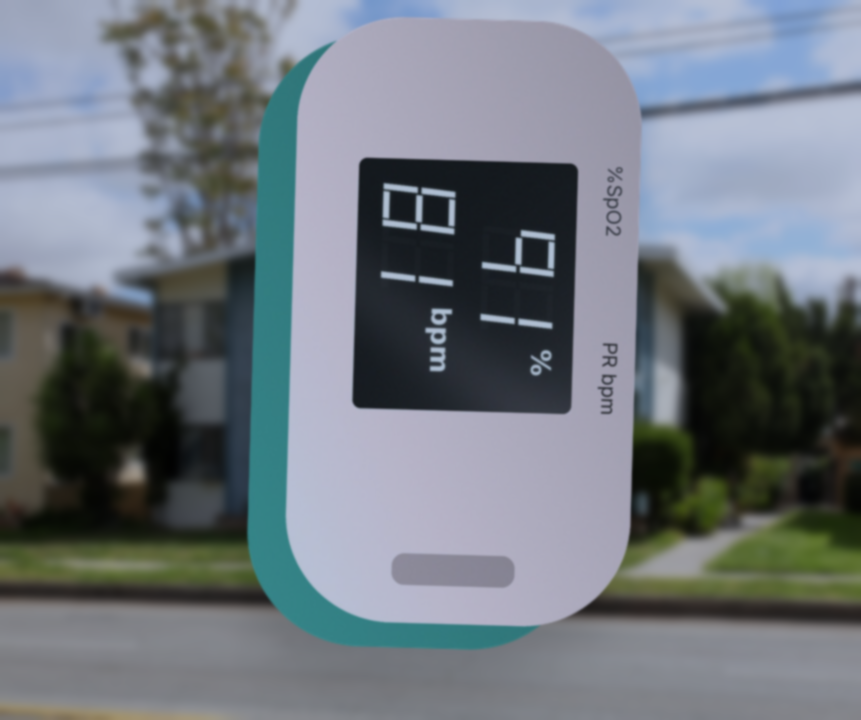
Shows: 91; %
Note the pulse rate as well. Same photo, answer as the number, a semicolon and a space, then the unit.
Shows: 81; bpm
